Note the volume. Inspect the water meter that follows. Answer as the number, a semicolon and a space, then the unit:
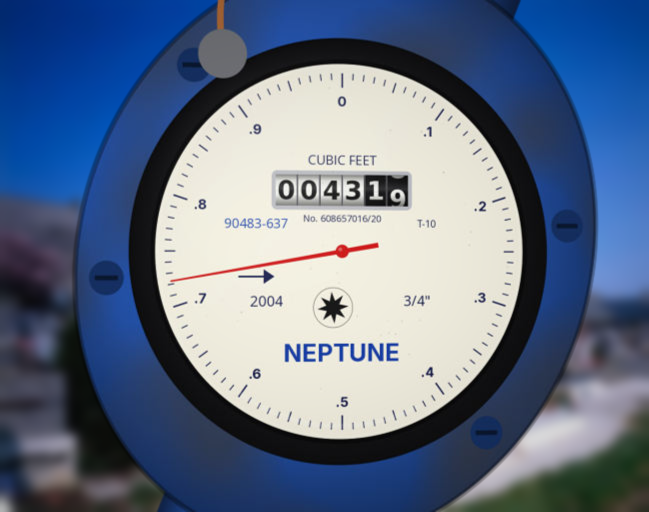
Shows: 4318.72; ft³
